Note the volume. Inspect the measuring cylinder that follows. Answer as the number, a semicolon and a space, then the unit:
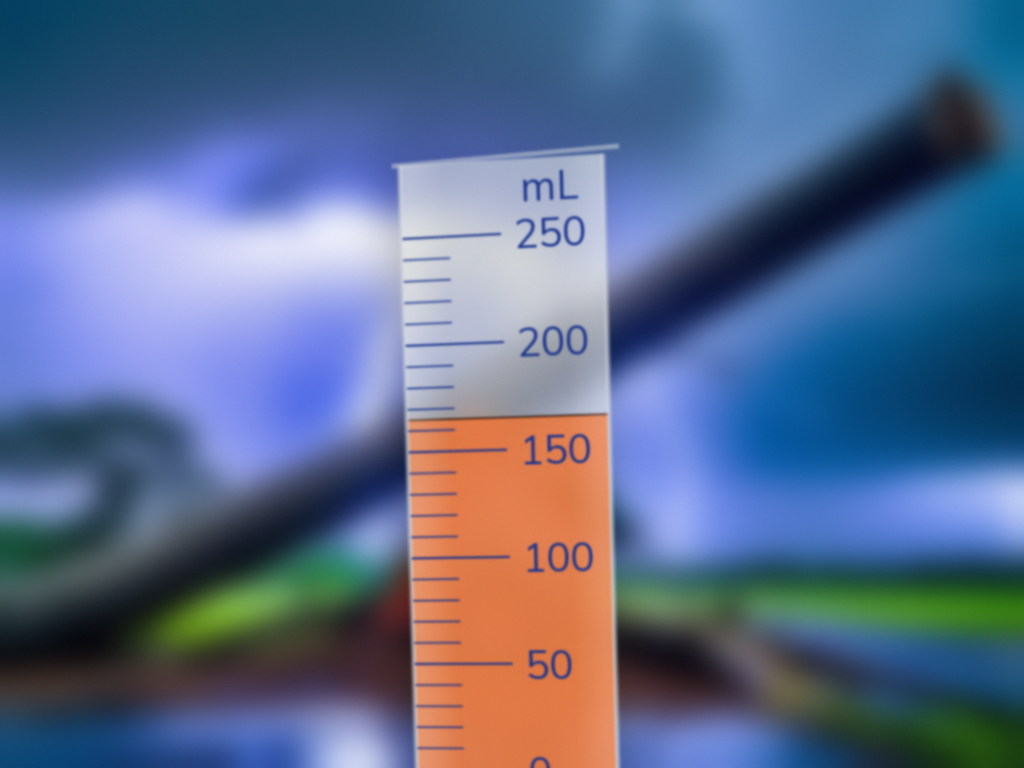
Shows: 165; mL
